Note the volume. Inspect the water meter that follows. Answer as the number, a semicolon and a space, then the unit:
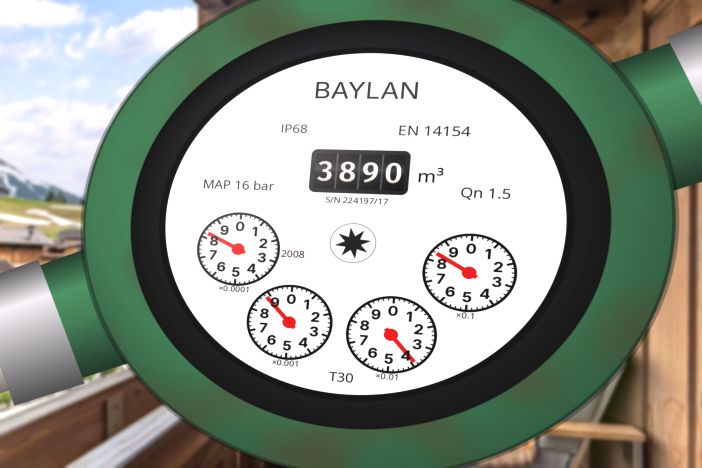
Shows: 3890.8388; m³
